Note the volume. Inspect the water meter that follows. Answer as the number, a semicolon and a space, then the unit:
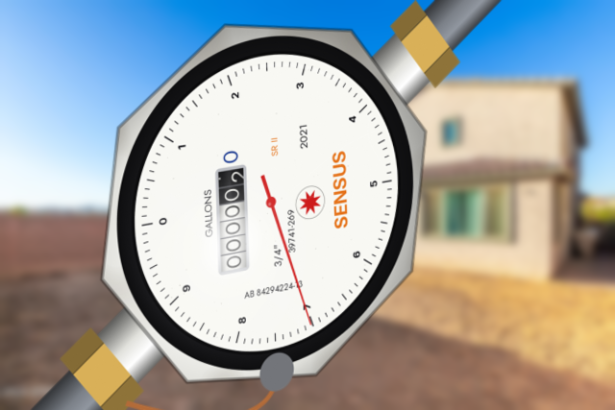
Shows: 17.0; gal
